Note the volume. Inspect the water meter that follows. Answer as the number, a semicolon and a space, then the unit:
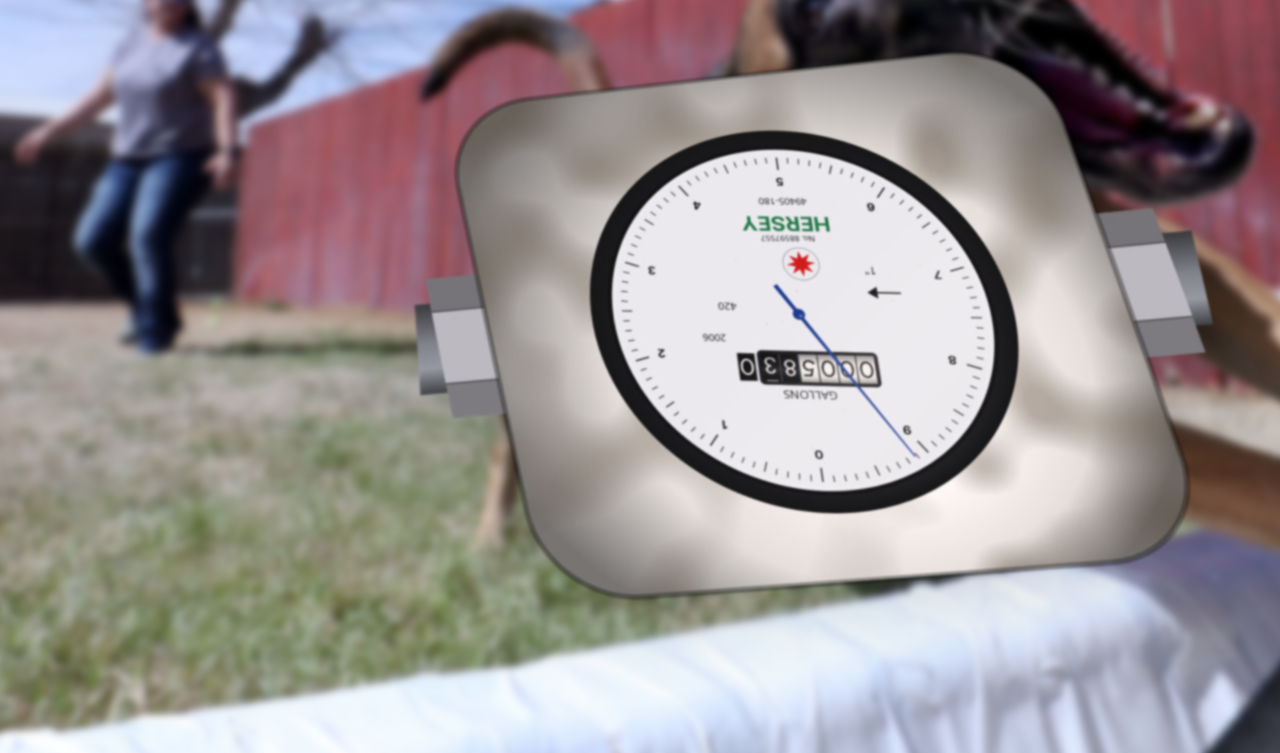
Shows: 5829.1; gal
